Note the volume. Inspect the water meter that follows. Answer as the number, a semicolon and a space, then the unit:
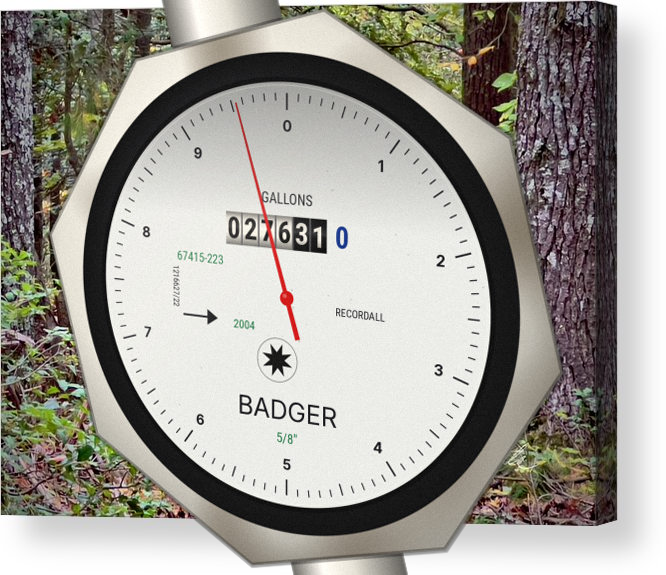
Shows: 276309.5; gal
